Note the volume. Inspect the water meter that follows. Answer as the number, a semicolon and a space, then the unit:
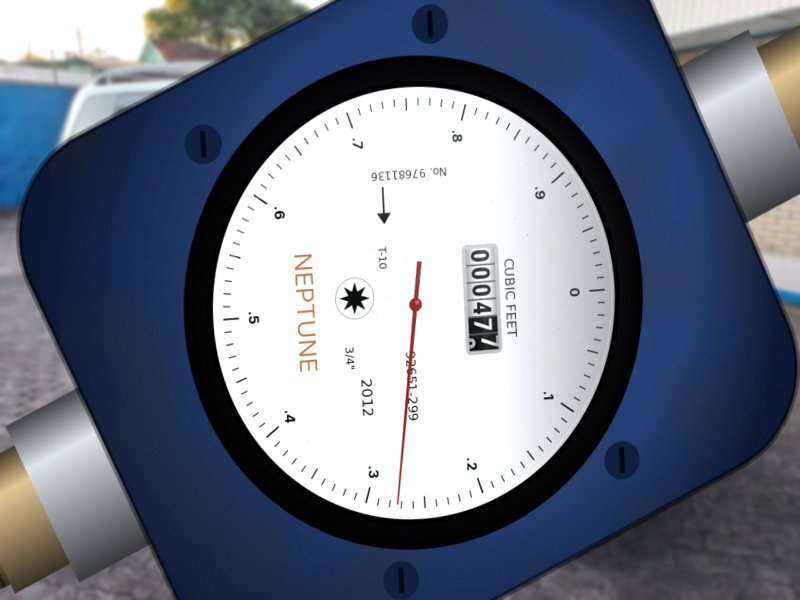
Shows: 477.27; ft³
